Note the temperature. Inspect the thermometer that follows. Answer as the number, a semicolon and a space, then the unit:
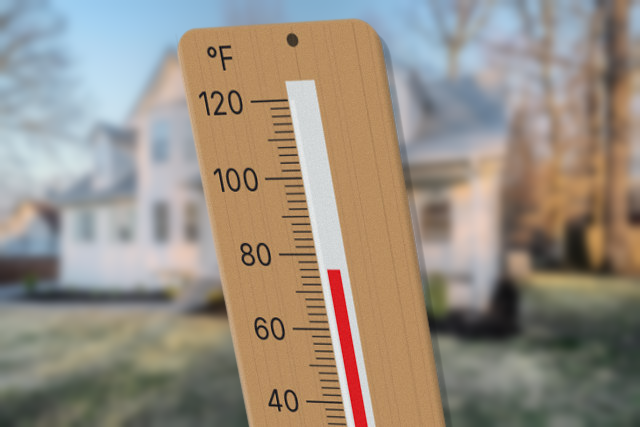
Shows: 76; °F
